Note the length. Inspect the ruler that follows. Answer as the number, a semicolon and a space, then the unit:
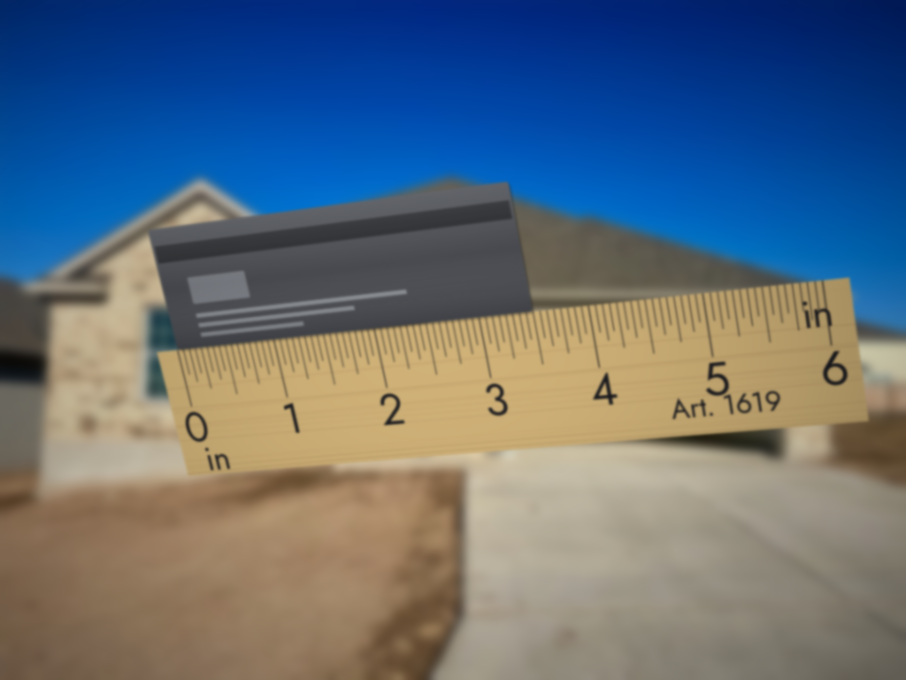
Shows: 3.5; in
